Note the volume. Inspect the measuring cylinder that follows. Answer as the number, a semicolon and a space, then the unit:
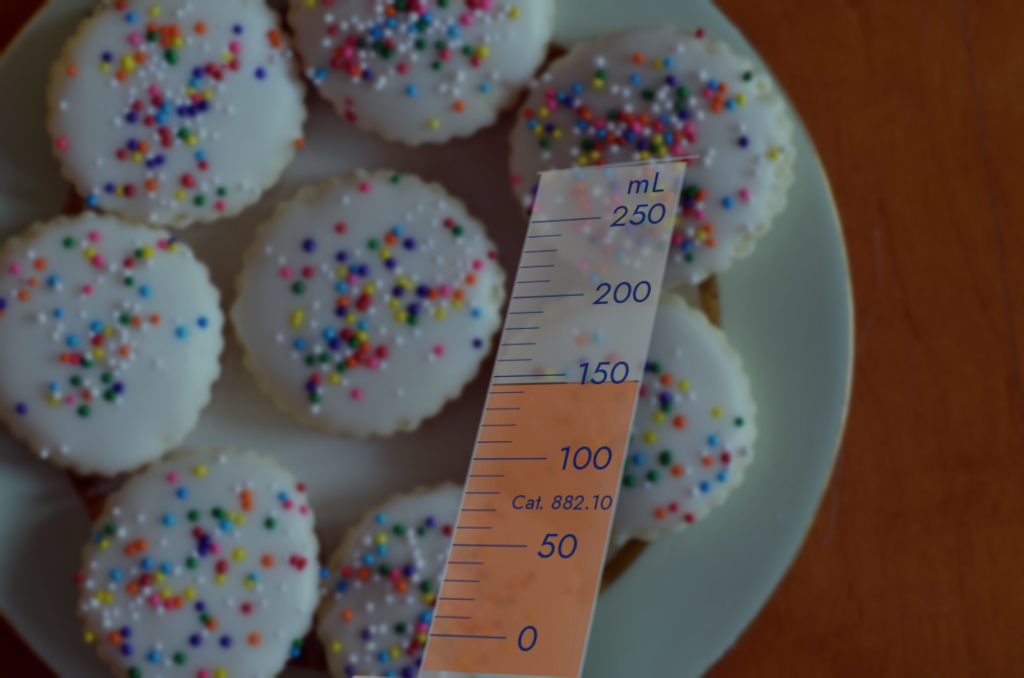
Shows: 145; mL
